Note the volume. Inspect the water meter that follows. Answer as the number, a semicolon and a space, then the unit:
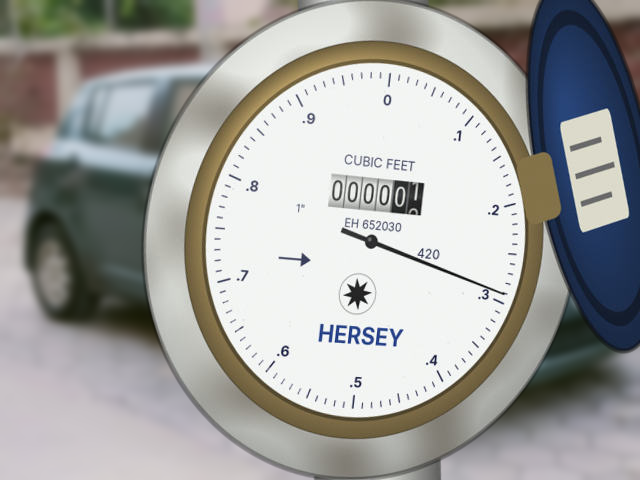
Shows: 1.29; ft³
